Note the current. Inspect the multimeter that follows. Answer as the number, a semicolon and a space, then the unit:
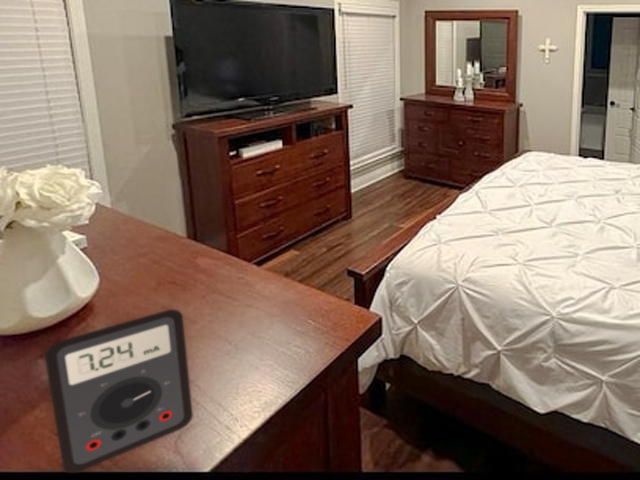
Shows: 7.24; mA
